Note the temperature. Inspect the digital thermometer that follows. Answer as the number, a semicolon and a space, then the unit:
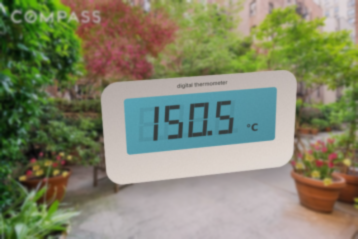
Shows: 150.5; °C
